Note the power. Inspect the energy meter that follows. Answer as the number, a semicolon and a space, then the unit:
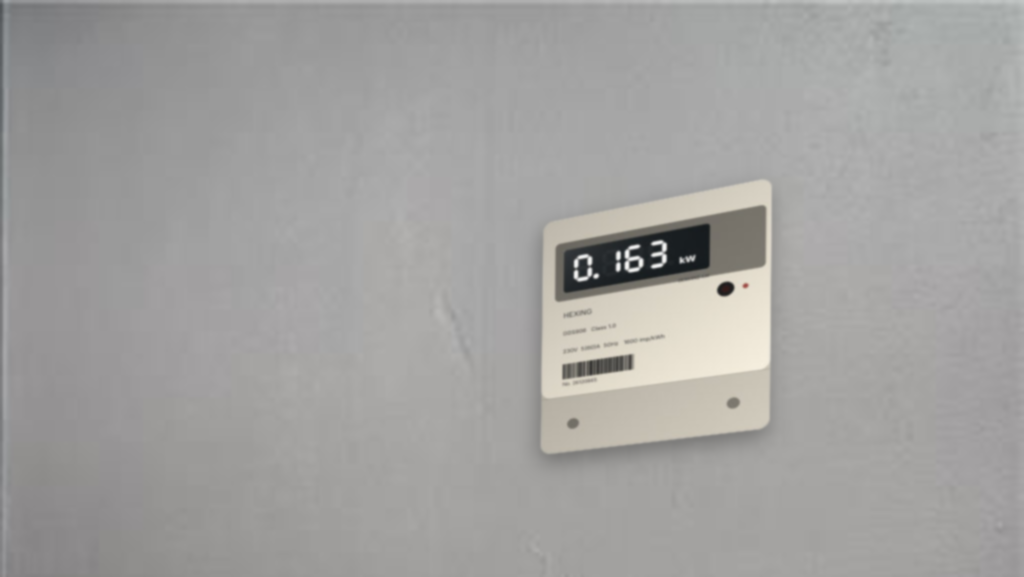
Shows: 0.163; kW
